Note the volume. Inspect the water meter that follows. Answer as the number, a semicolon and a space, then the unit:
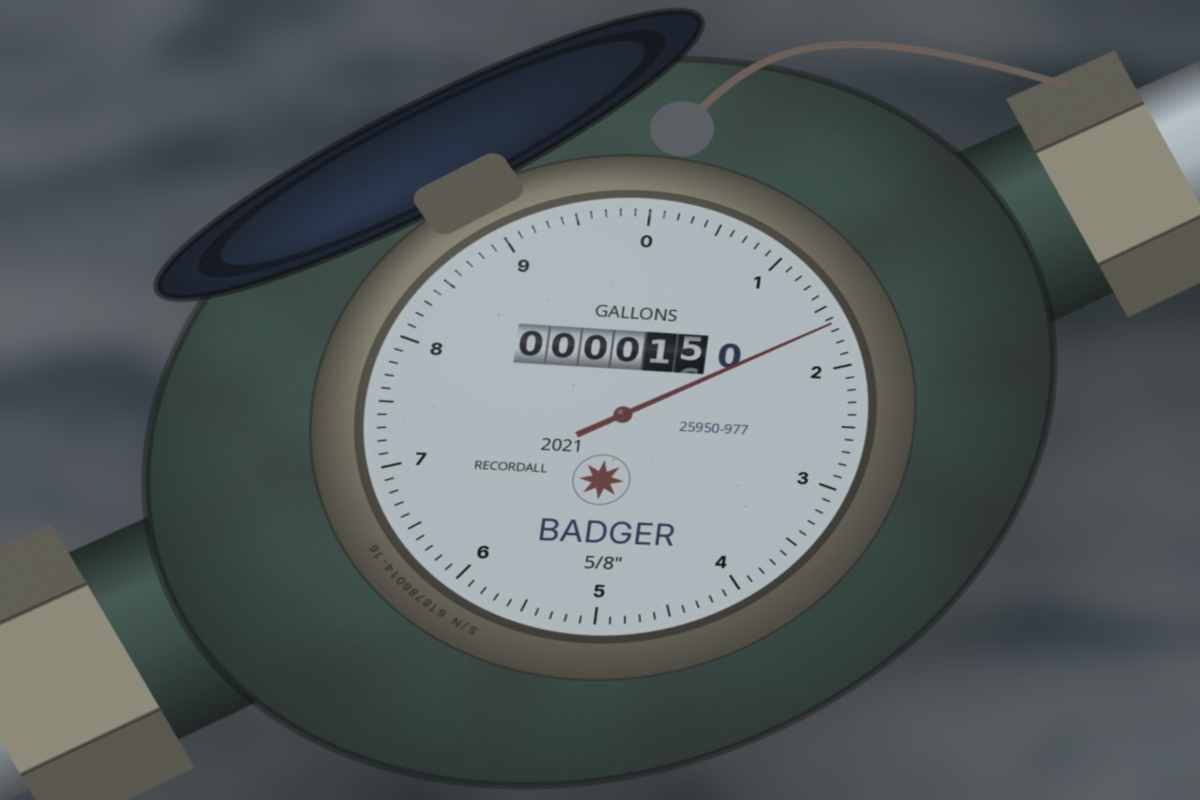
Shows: 151.6; gal
